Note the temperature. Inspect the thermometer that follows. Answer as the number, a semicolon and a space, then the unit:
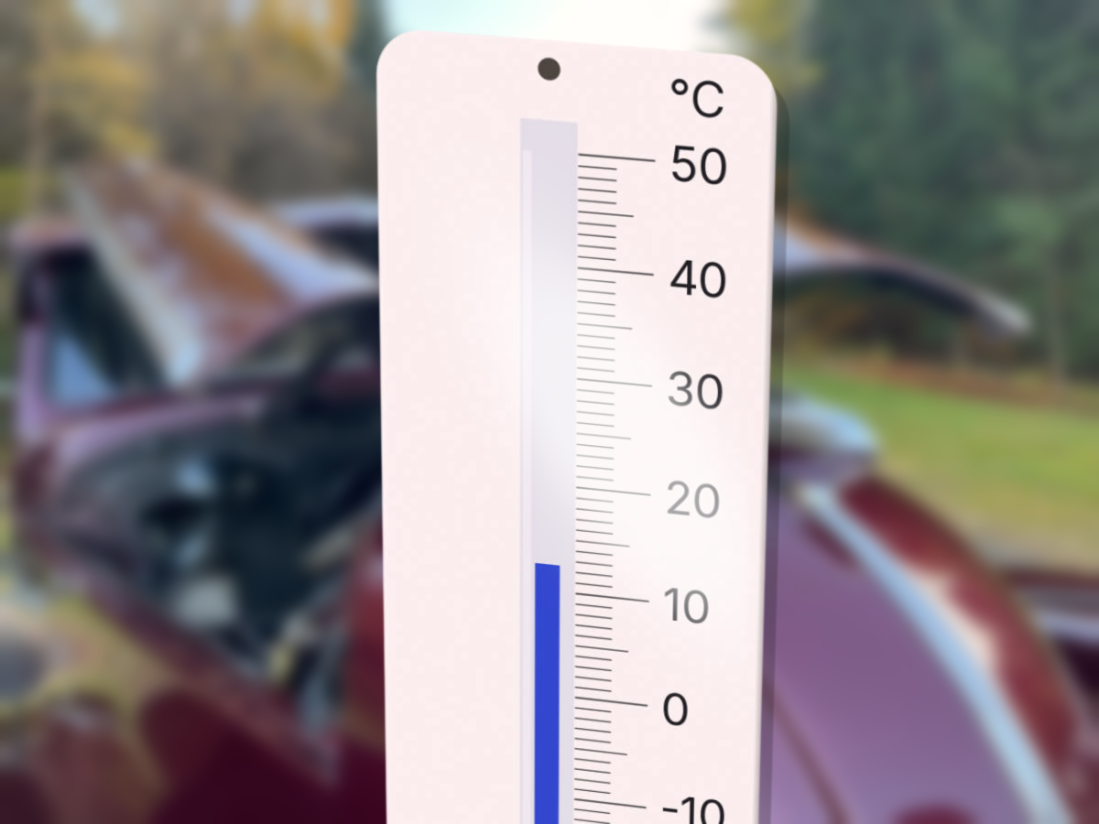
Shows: 12.5; °C
